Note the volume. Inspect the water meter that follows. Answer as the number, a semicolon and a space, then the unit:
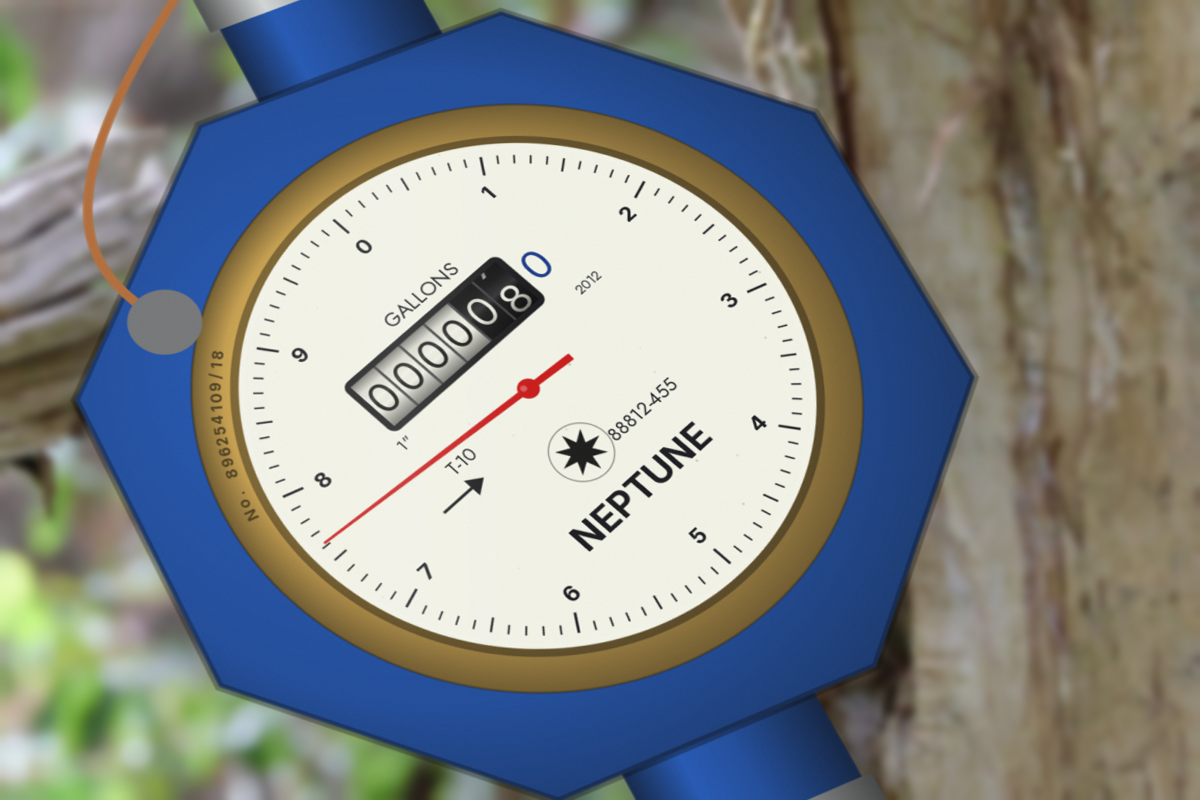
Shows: 77.6; gal
